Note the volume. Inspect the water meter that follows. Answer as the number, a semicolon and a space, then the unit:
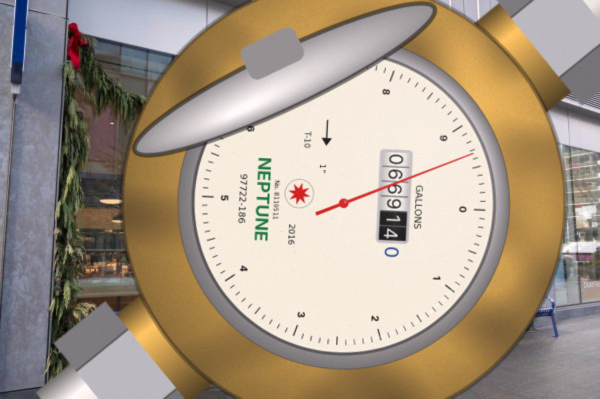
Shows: 669139.3; gal
